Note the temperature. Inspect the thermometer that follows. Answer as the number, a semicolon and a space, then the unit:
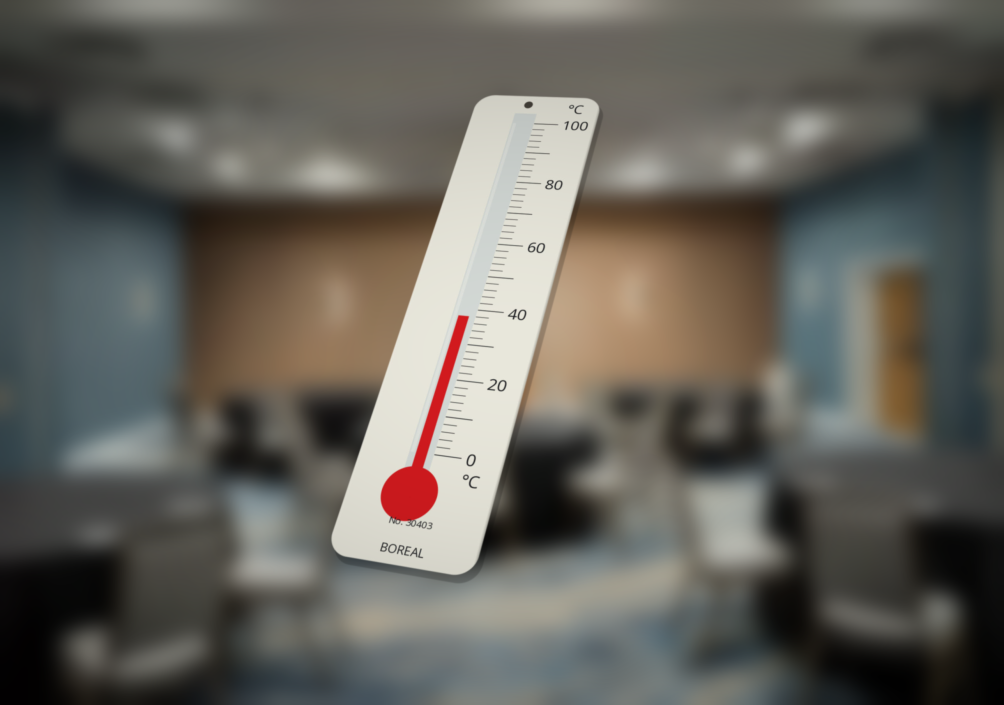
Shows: 38; °C
